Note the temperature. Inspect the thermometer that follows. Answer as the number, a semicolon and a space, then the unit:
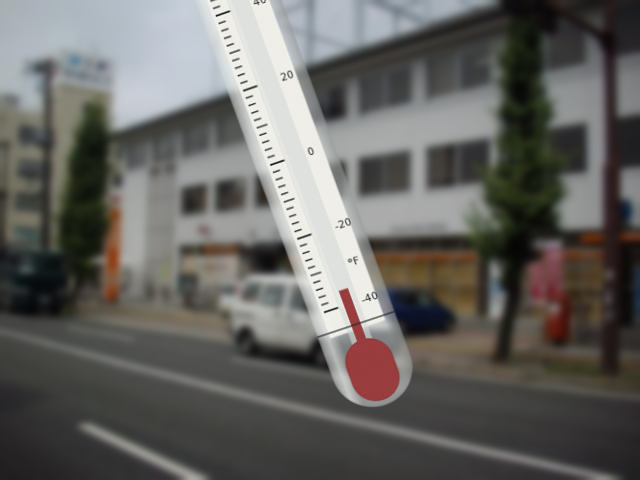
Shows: -36; °F
